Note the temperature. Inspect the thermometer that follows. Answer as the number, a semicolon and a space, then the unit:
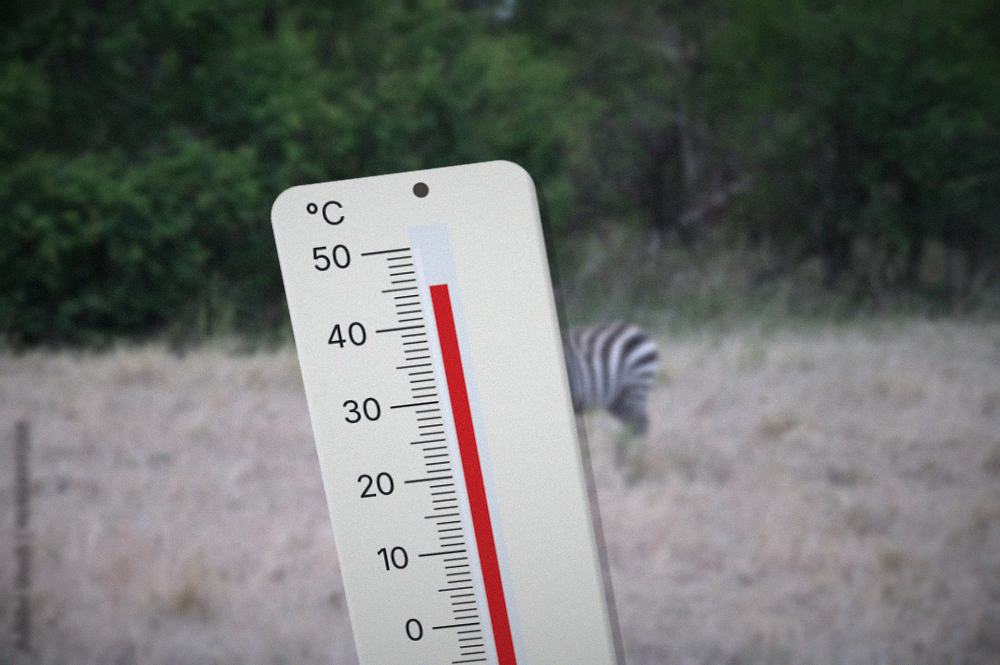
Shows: 45; °C
